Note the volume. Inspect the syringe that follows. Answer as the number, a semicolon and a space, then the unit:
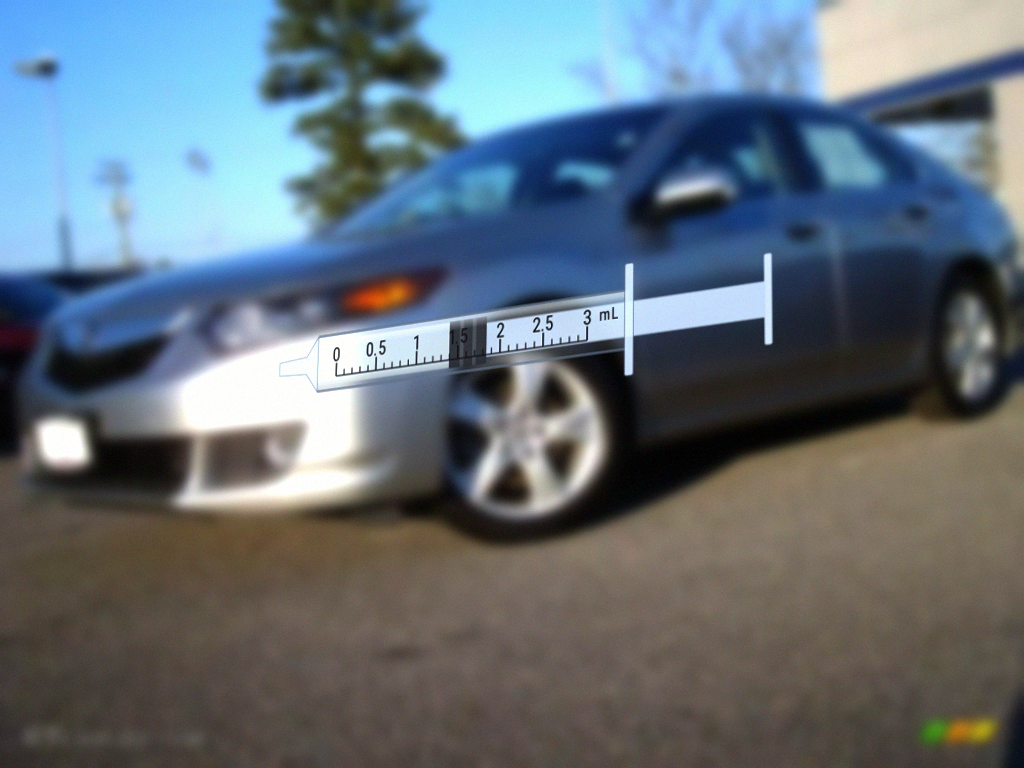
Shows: 1.4; mL
